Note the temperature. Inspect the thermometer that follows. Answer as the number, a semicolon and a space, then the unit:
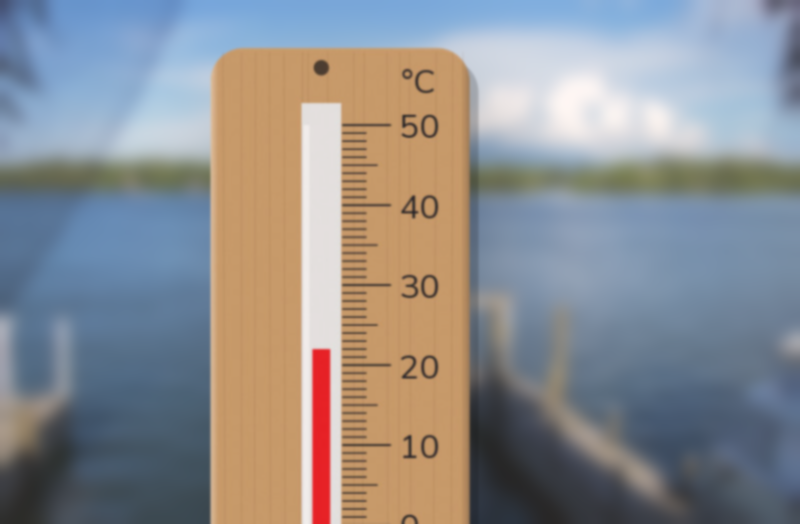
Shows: 22; °C
